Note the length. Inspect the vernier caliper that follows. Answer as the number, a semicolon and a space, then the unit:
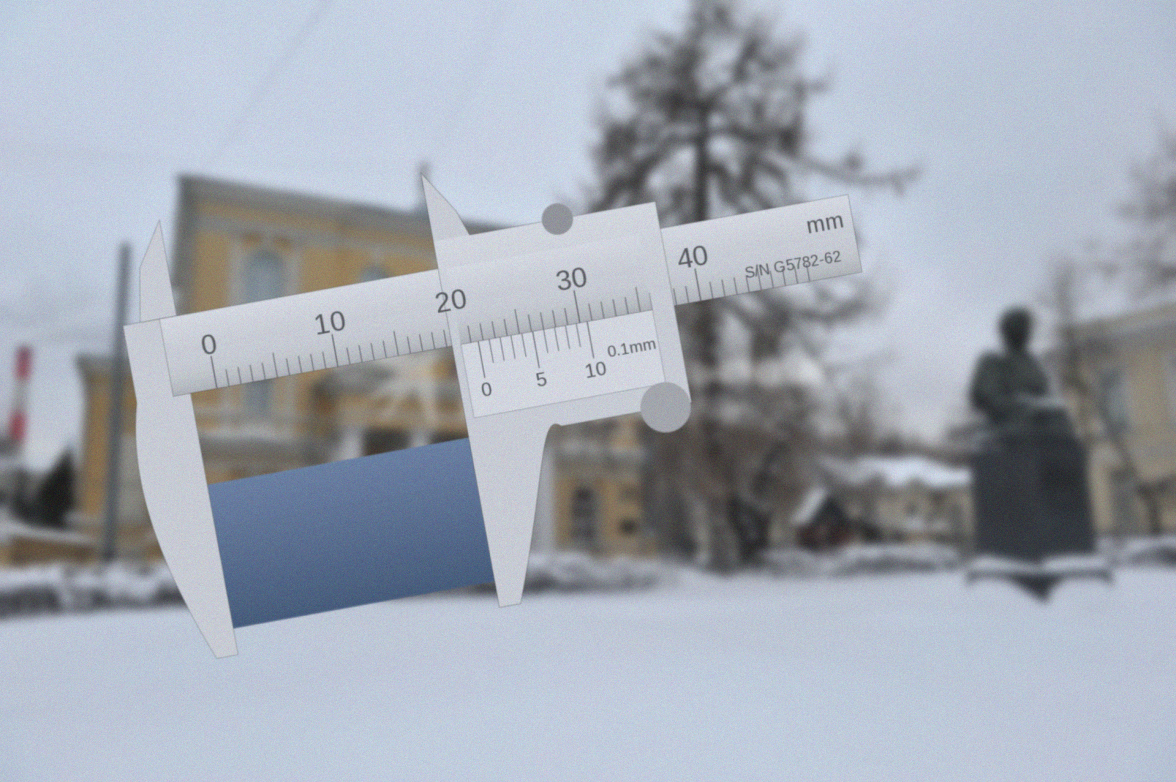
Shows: 21.6; mm
